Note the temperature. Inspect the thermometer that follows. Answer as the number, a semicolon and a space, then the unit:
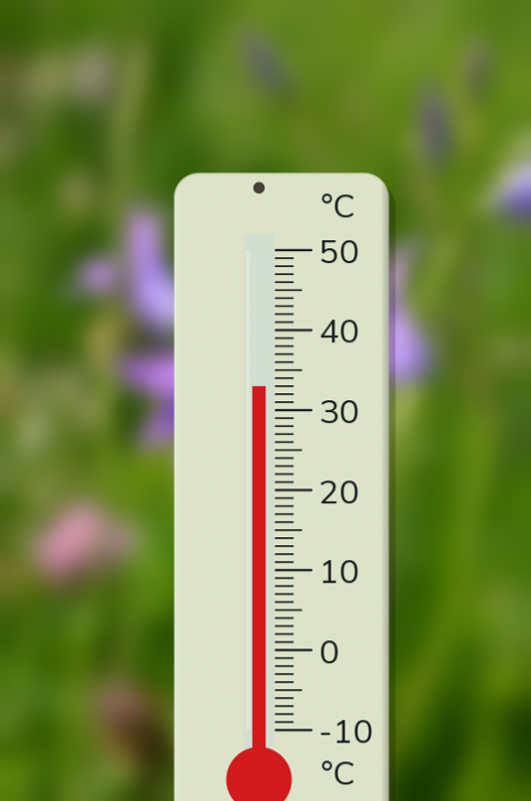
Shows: 33; °C
